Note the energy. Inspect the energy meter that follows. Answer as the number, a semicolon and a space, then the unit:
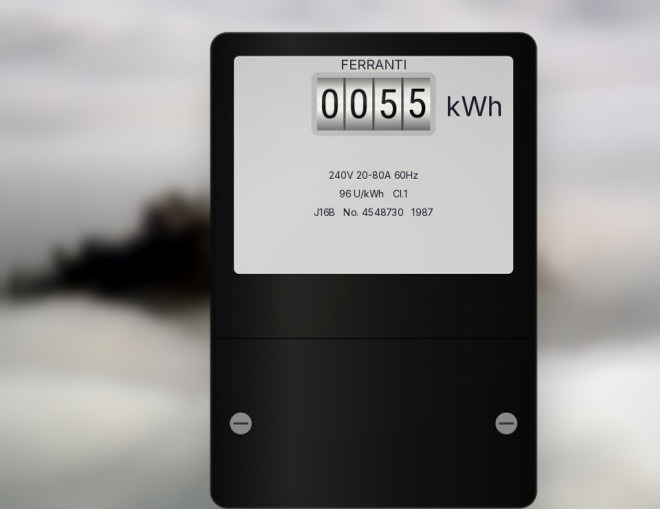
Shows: 55; kWh
